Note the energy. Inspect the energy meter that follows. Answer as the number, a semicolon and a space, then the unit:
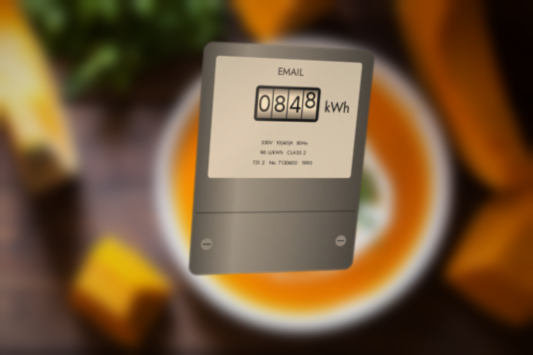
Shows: 848; kWh
